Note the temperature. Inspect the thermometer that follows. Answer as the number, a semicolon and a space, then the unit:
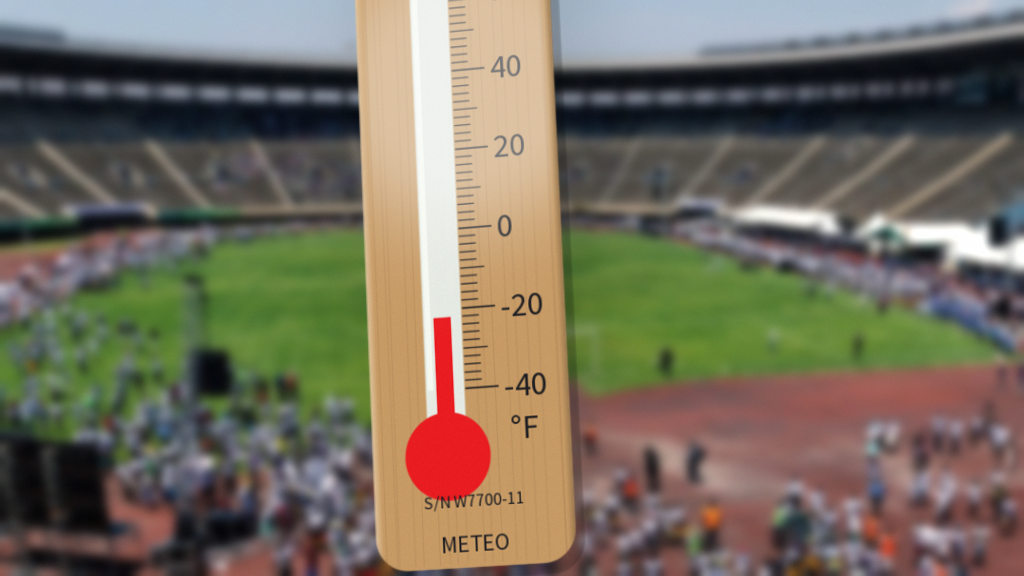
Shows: -22; °F
